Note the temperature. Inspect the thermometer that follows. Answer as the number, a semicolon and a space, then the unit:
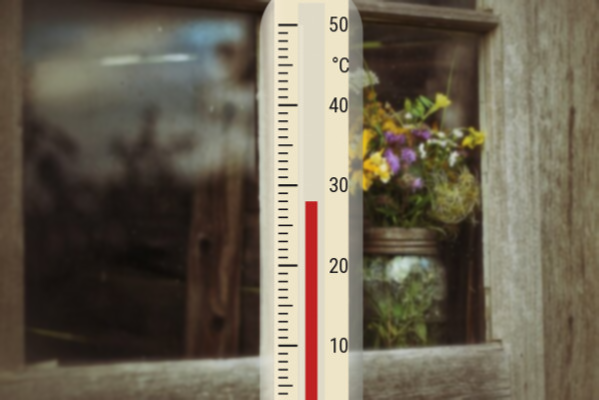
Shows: 28; °C
